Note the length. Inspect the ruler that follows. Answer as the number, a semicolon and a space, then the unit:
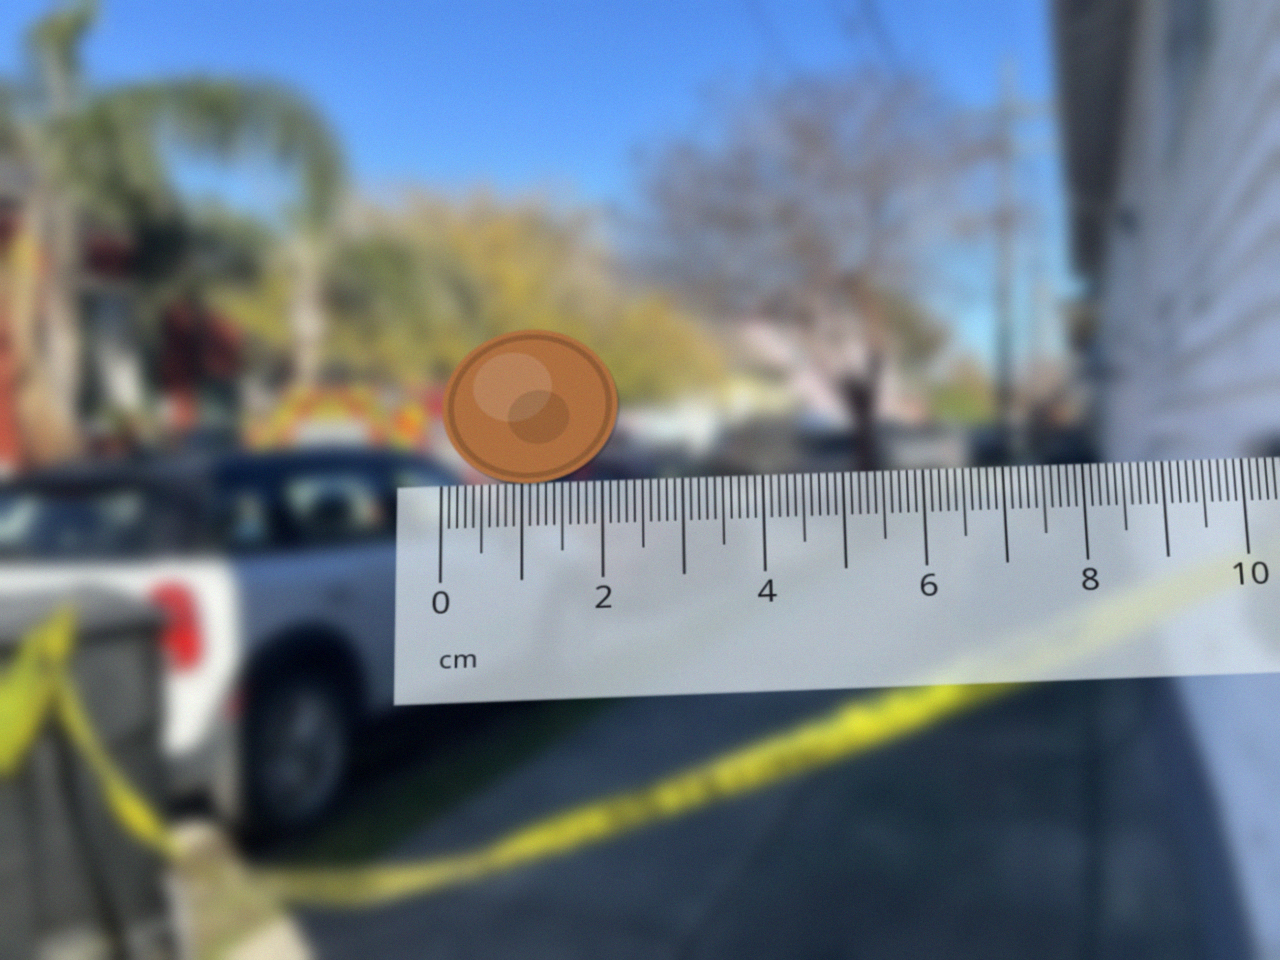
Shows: 2.2; cm
